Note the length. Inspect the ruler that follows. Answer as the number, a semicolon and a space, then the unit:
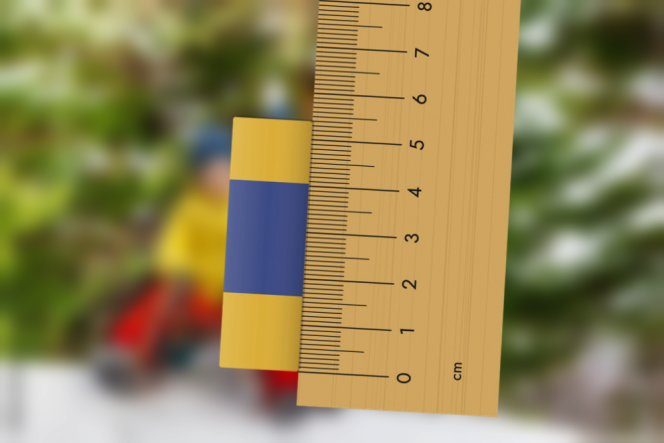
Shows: 5.4; cm
